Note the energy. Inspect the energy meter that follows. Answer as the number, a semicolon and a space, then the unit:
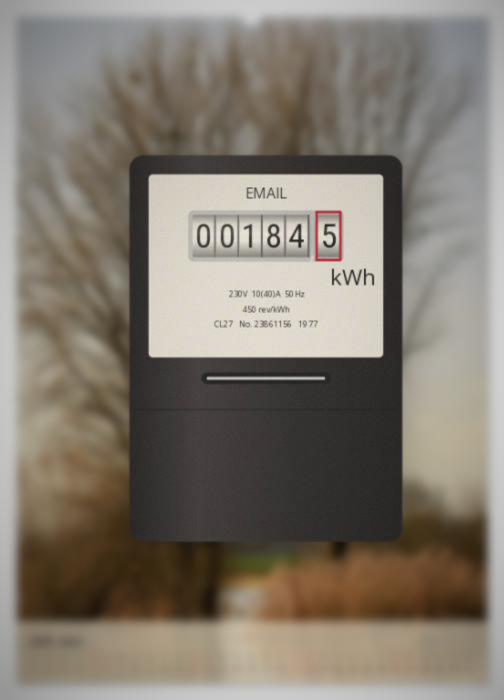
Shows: 184.5; kWh
